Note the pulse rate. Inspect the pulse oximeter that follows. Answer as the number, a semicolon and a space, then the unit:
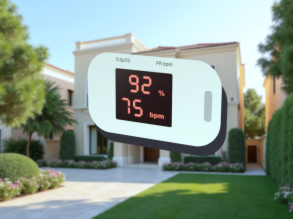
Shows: 75; bpm
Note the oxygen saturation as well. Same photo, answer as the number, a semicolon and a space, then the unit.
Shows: 92; %
